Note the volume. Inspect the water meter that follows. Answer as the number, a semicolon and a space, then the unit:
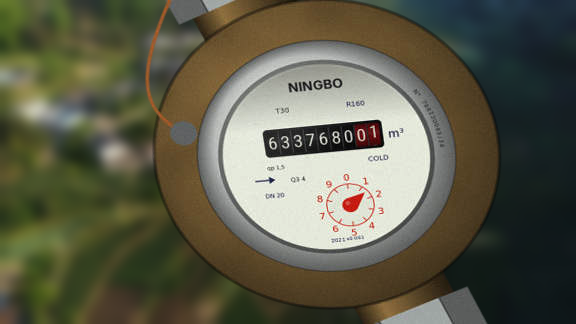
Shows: 6337680.011; m³
